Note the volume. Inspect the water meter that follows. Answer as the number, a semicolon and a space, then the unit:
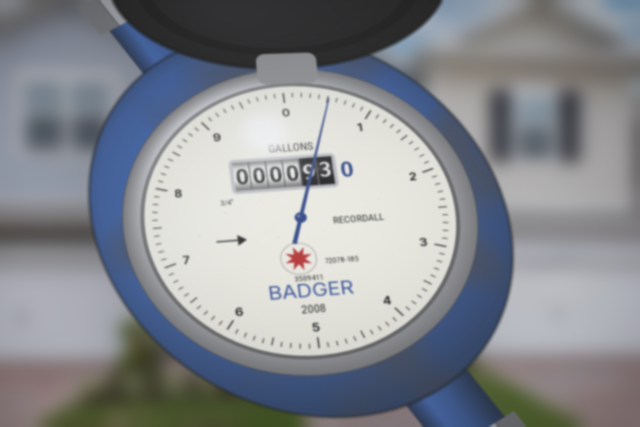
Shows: 930.5; gal
